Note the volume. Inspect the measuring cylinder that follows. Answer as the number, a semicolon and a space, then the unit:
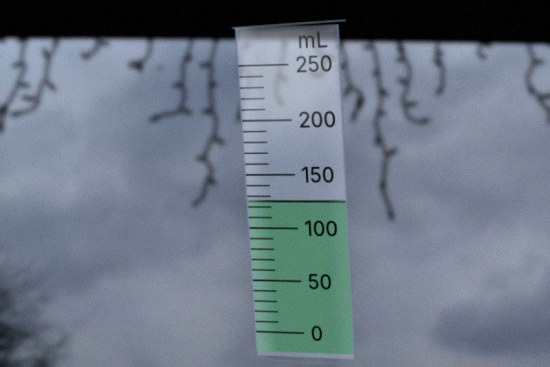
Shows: 125; mL
